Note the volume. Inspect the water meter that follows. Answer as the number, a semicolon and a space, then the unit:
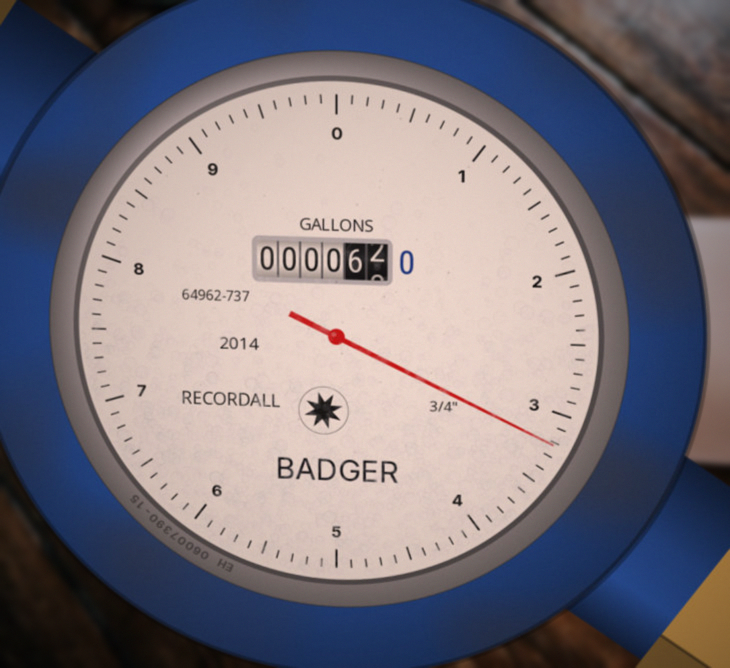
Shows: 623.2; gal
